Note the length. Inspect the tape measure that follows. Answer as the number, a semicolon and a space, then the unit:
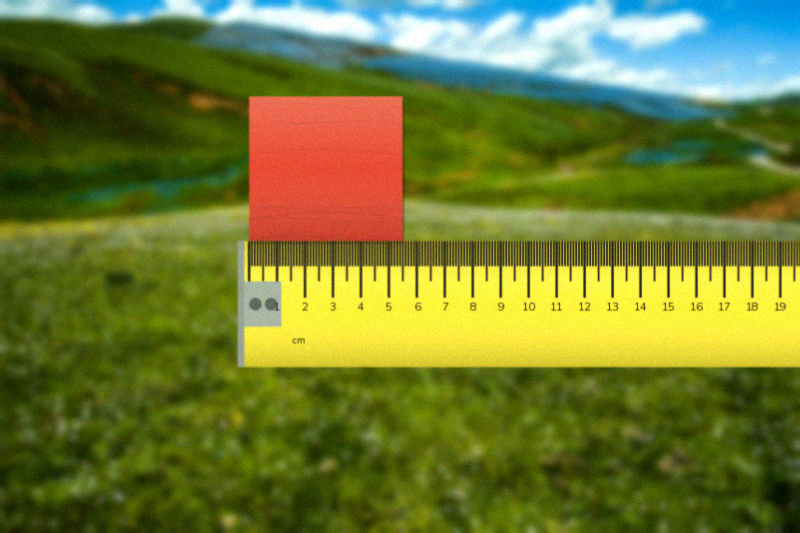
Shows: 5.5; cm
